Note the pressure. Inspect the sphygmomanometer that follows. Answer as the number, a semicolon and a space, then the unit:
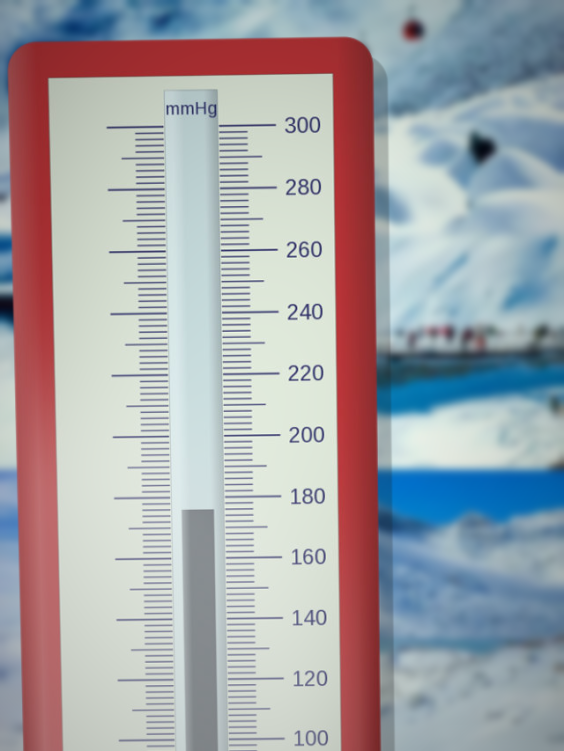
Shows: 176; mmHg
